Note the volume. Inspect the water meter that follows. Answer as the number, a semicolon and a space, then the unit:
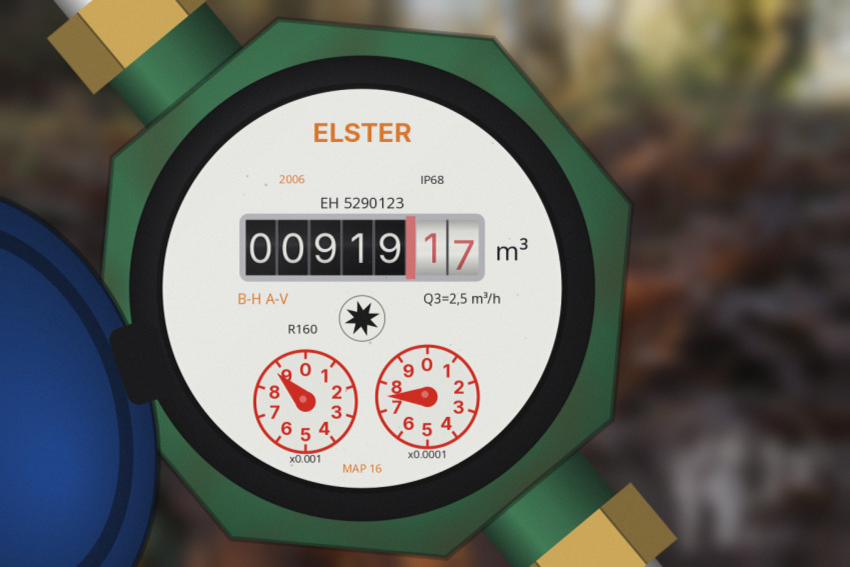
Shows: 919.1687; m³
